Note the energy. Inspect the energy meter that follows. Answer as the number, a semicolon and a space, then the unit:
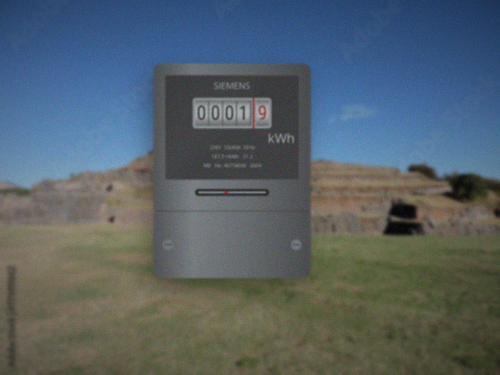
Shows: 1.9; kWh
